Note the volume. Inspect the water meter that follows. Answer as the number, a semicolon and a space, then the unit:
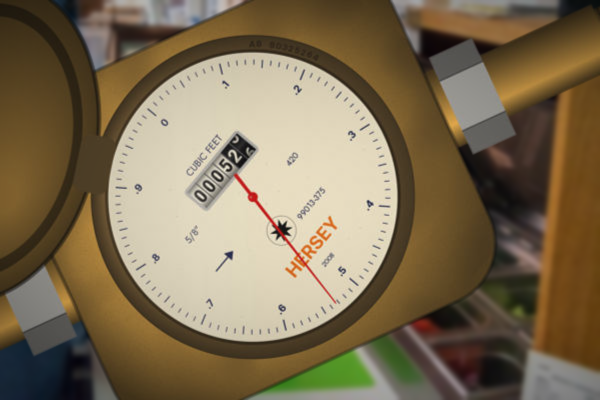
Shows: 525.53; ft³
